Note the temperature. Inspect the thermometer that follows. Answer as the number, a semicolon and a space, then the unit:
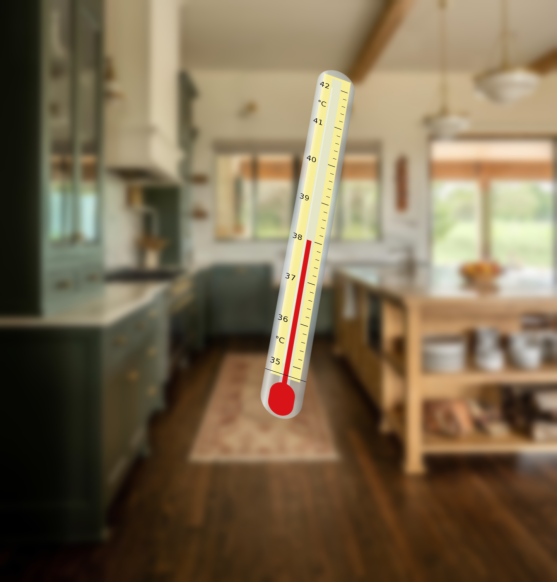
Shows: 38; °C
